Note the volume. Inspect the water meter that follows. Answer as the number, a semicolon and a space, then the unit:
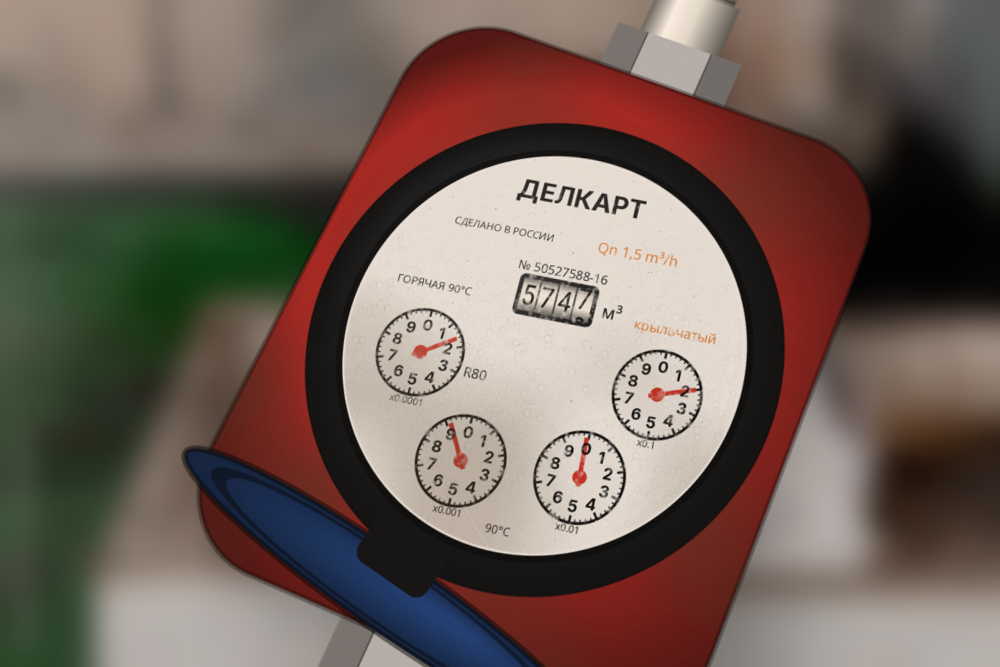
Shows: 5747.1991; m³
